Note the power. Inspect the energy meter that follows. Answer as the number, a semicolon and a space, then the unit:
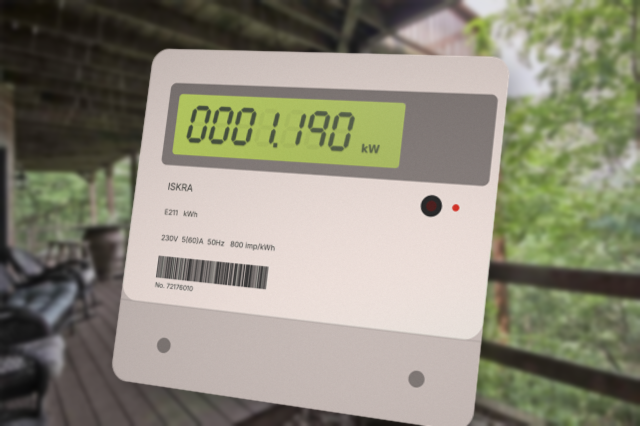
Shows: 1.190; kW
